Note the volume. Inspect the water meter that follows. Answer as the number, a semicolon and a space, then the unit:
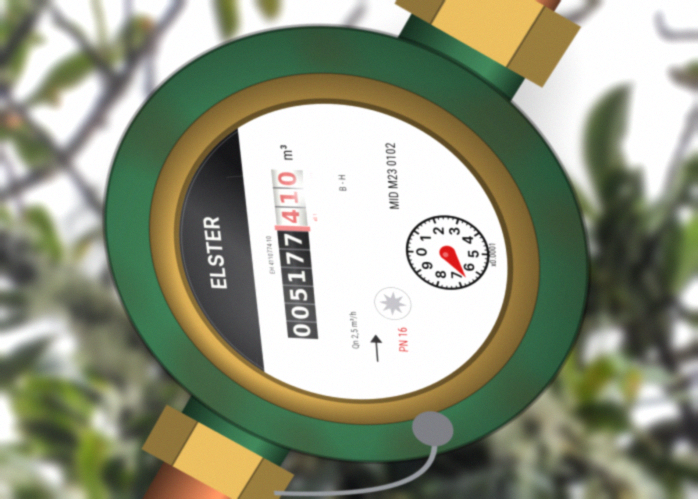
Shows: 5177.4106; m³
